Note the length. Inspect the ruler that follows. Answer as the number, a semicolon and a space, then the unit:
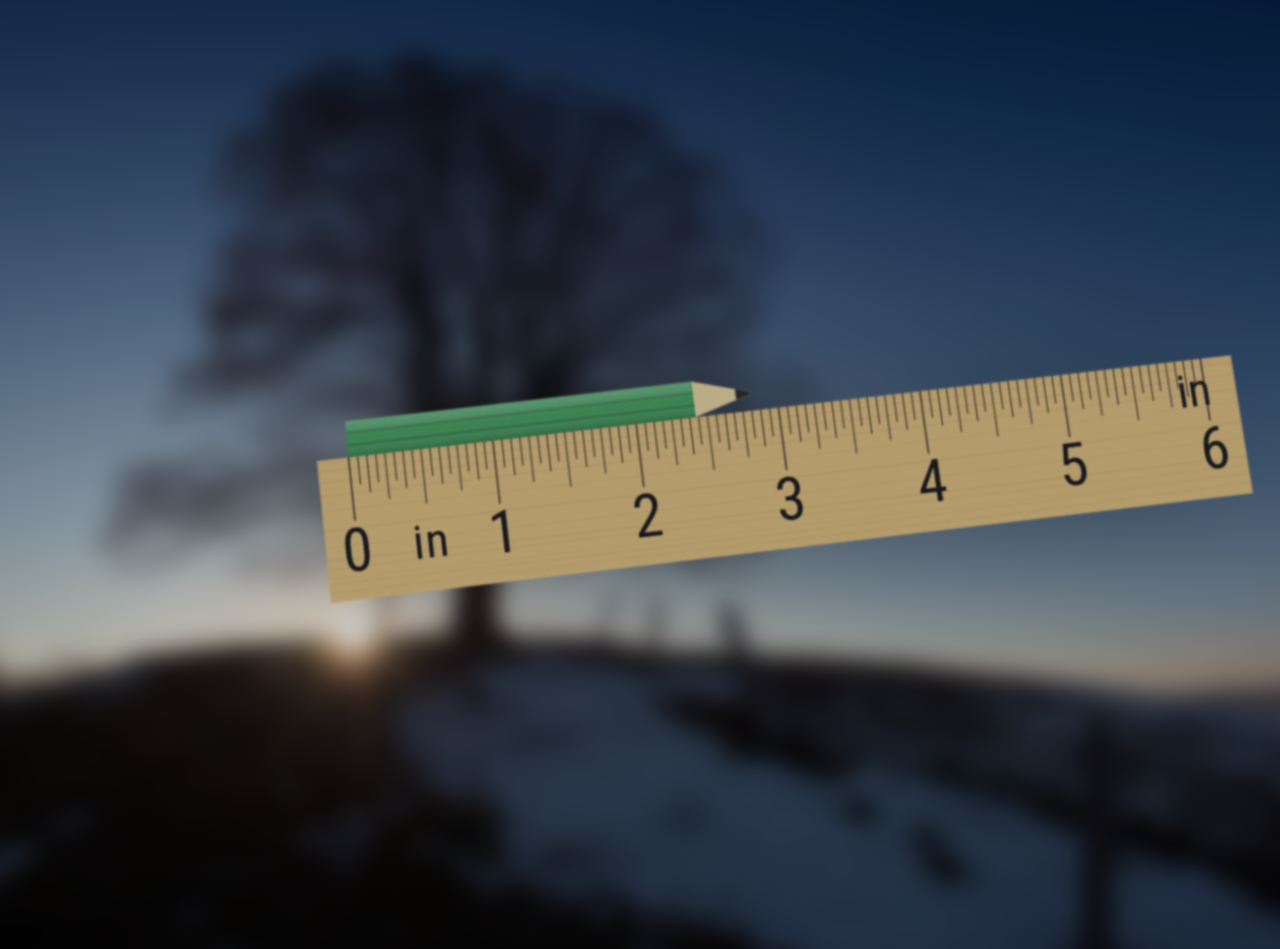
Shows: 2.8125; in
